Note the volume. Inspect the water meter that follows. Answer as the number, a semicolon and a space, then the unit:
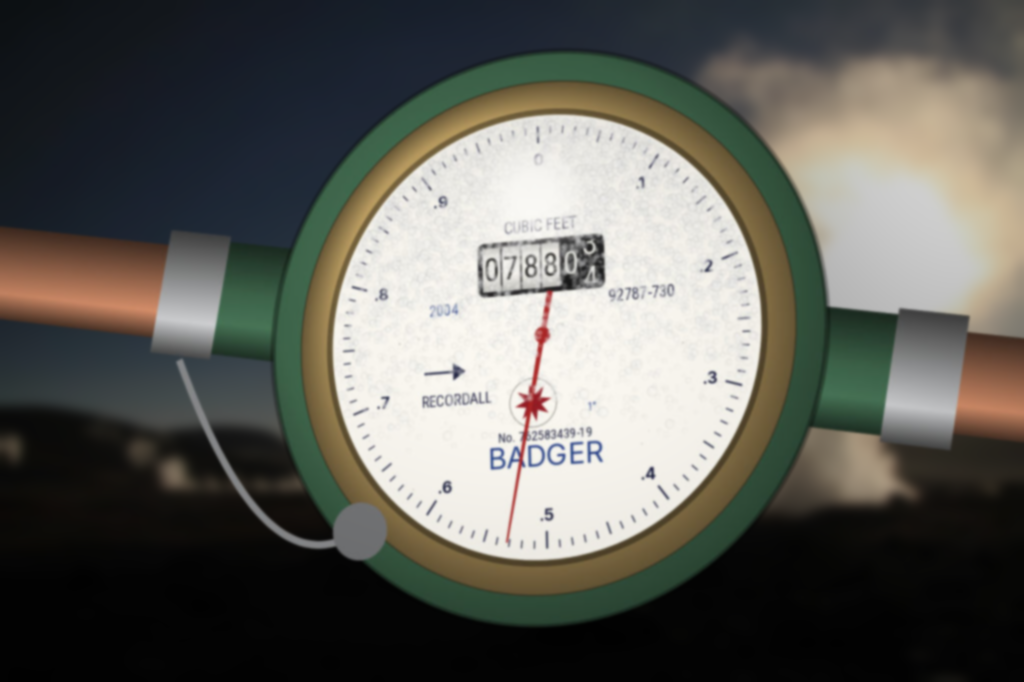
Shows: 78803.53; ft³
